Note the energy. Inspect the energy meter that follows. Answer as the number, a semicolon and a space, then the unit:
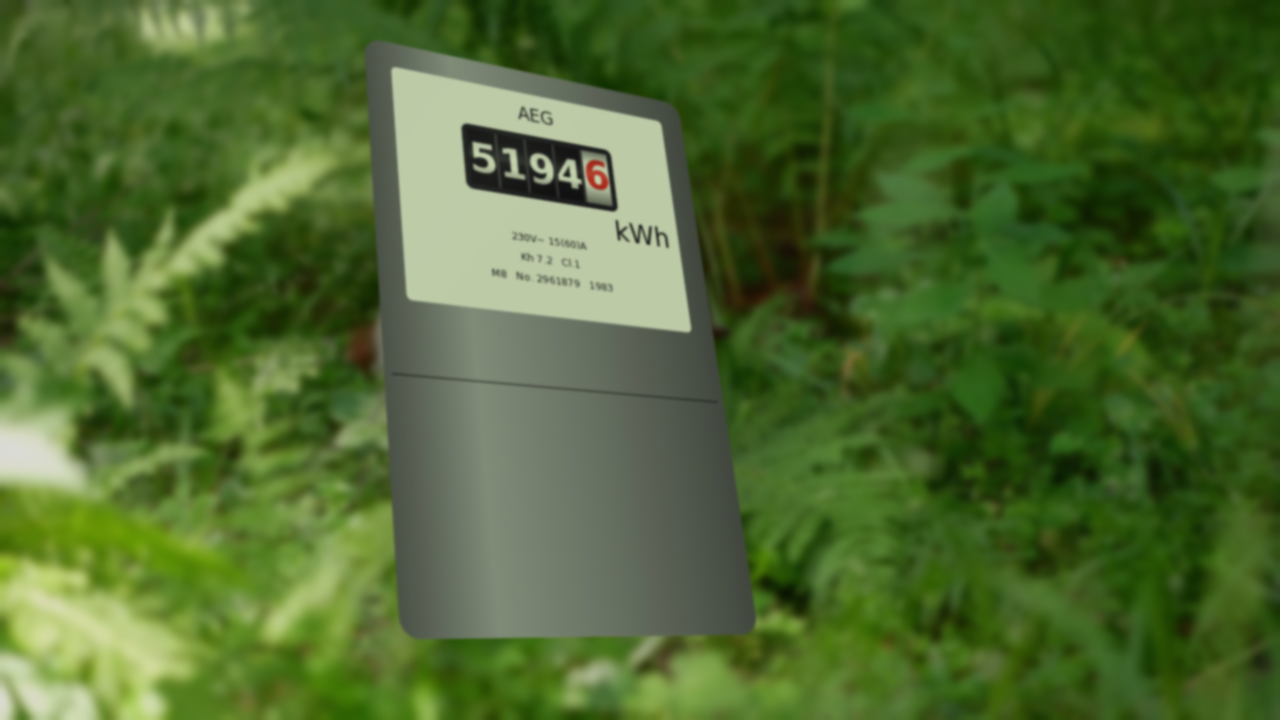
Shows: 5194.6; kWh
